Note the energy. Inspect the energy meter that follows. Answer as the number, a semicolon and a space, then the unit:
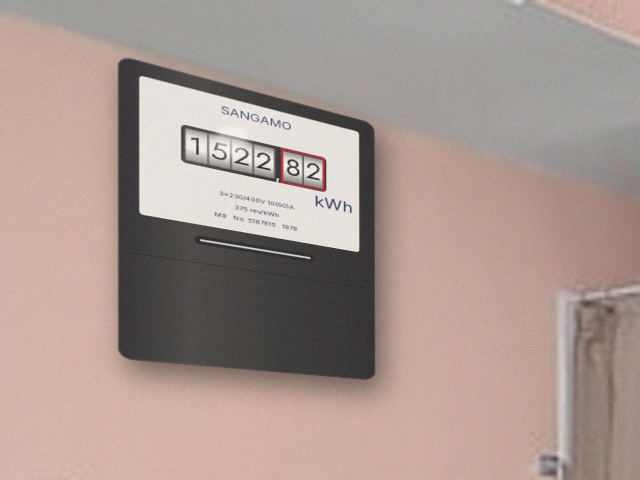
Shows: 1522.82; kWh
